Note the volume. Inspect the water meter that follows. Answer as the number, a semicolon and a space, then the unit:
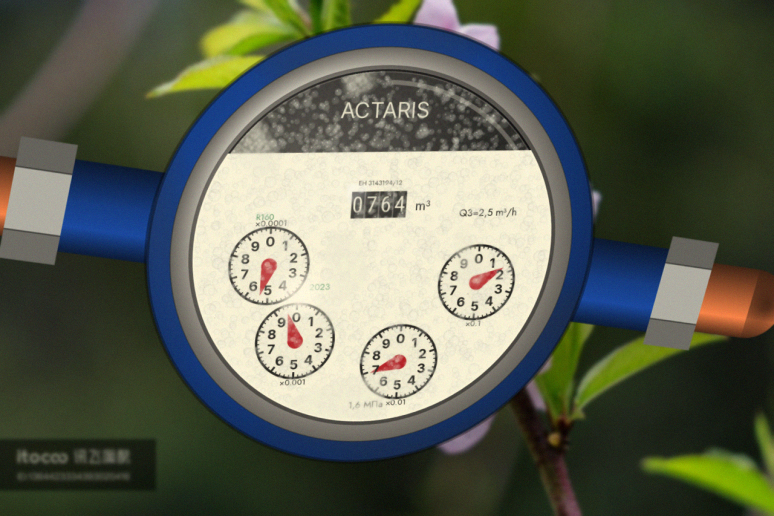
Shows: 764.1695; m³
